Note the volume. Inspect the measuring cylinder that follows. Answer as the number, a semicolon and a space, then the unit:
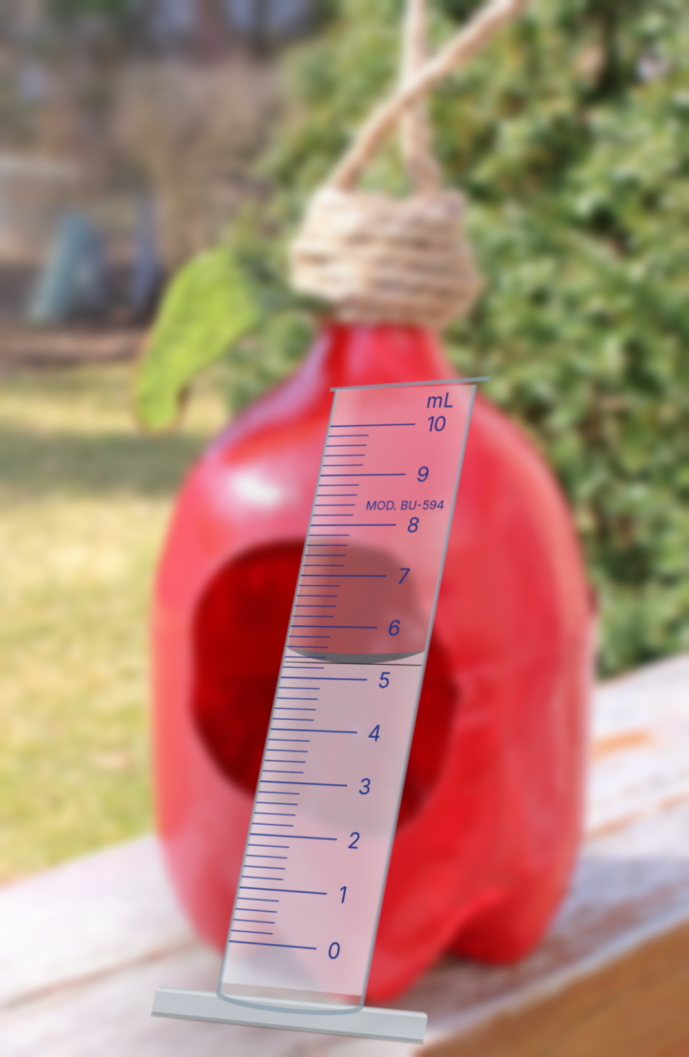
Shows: 5.3; mL
